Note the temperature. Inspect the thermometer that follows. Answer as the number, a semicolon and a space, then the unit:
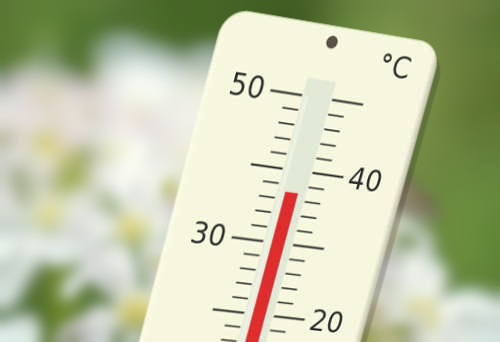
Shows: 37; °C
